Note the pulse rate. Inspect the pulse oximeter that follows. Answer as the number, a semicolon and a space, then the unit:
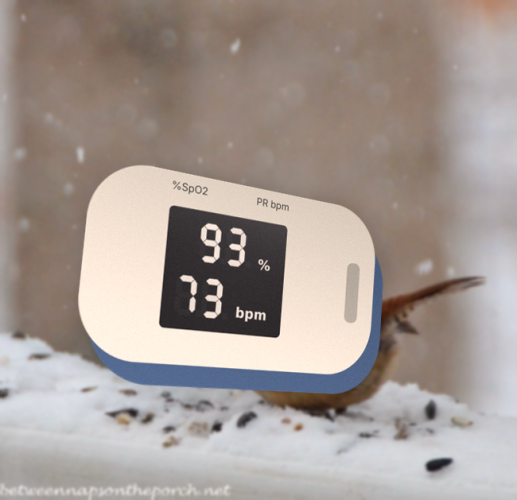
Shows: 73; bpm
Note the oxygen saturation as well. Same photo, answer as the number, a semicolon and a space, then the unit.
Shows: 93; %
